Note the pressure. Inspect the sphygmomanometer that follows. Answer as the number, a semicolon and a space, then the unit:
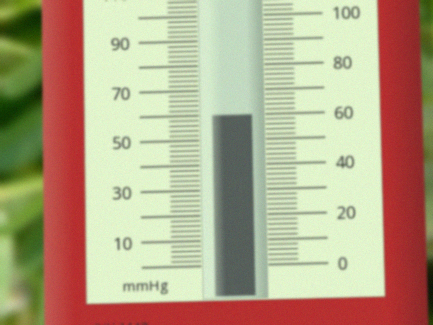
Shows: 60; mmHg
